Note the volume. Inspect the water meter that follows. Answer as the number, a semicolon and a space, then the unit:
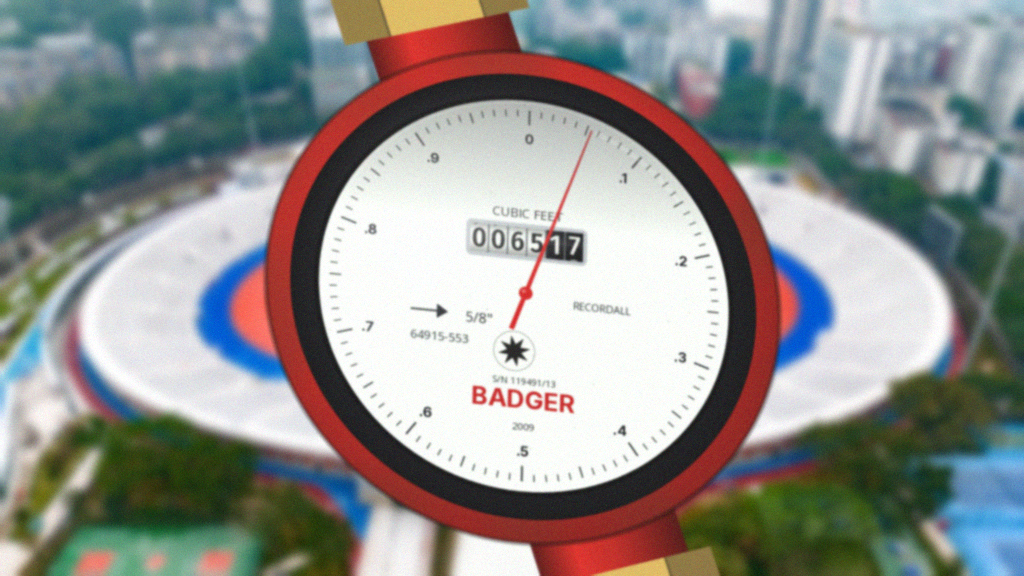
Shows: 6517.05; ft³
